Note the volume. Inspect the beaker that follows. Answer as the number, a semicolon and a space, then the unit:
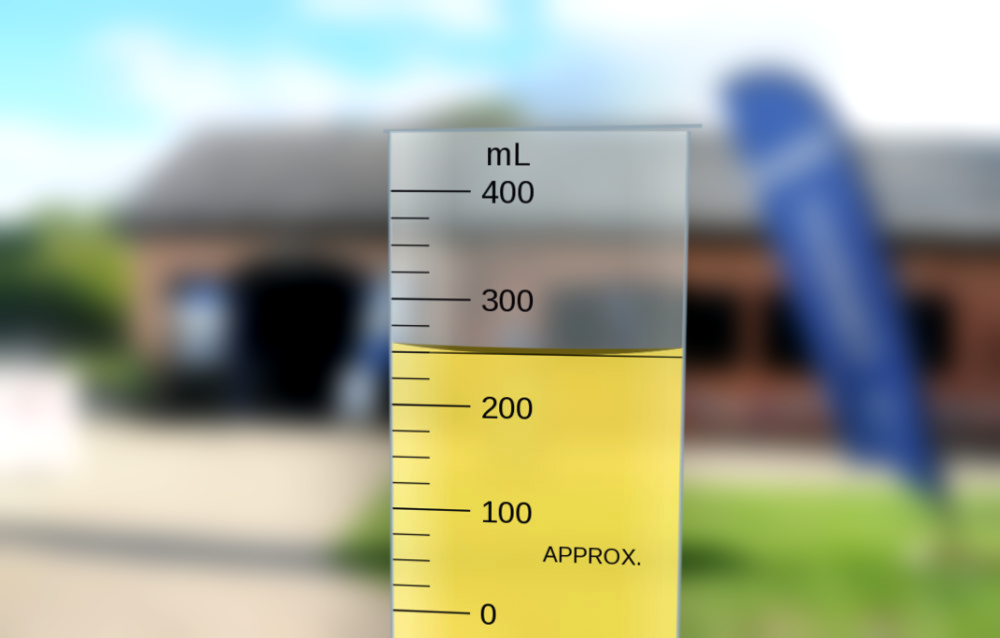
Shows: 250; mL
